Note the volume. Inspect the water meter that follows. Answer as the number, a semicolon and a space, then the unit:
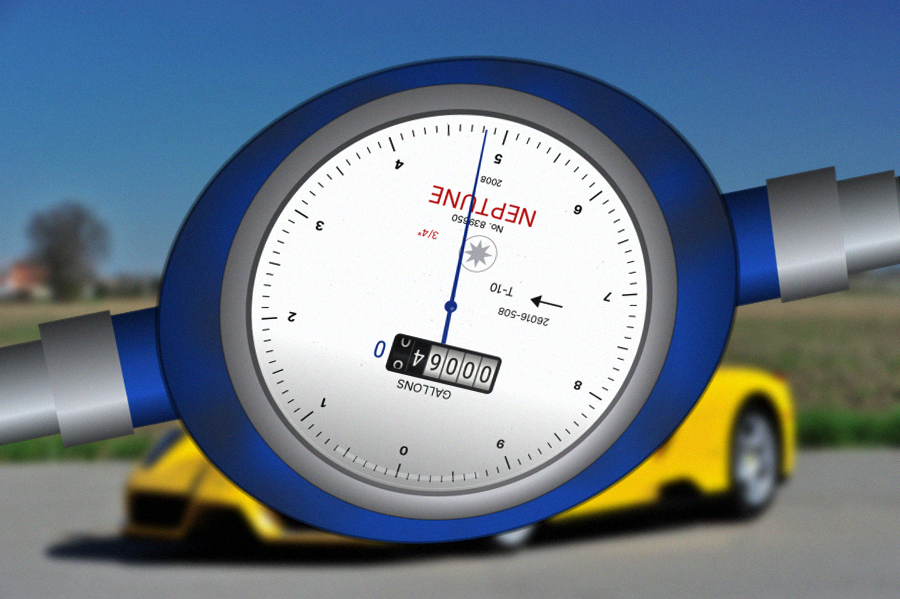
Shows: 6484.8; gal
